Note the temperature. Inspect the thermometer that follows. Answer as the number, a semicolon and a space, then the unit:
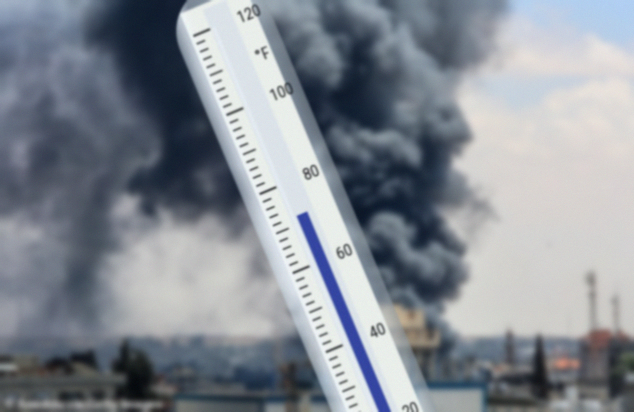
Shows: 72; °F
